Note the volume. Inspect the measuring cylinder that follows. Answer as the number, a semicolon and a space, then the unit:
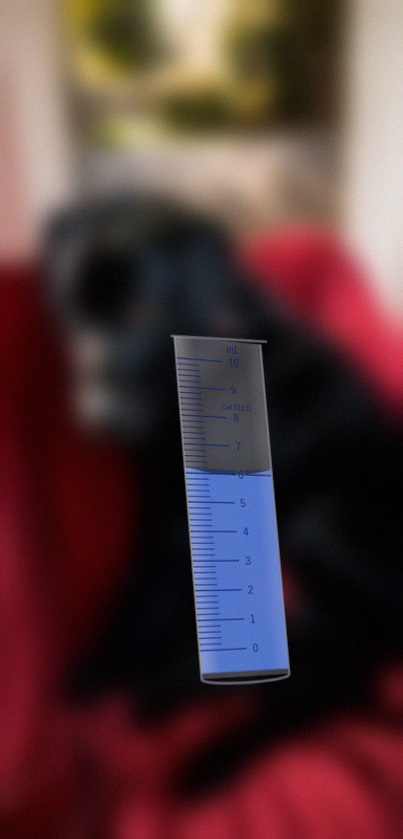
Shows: 6; mL
